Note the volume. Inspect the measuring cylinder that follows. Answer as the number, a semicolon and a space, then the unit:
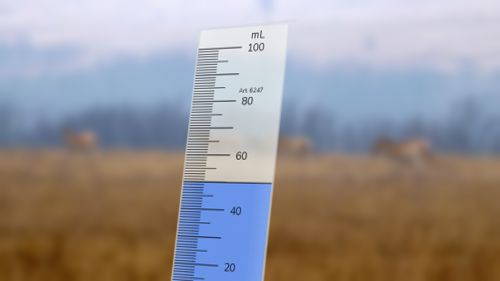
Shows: 50; mL
